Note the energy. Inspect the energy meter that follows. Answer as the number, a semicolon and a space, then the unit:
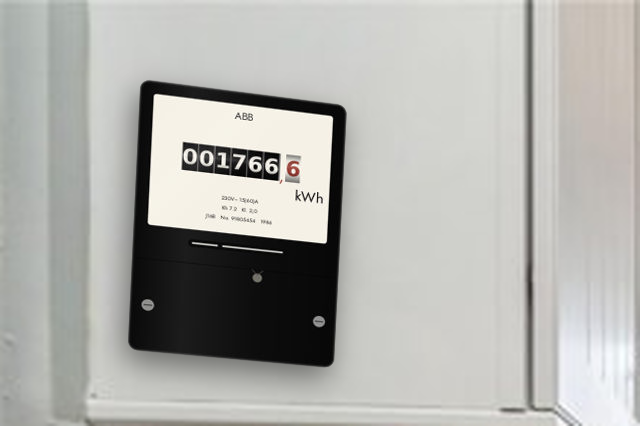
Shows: 1766.6; kWh
